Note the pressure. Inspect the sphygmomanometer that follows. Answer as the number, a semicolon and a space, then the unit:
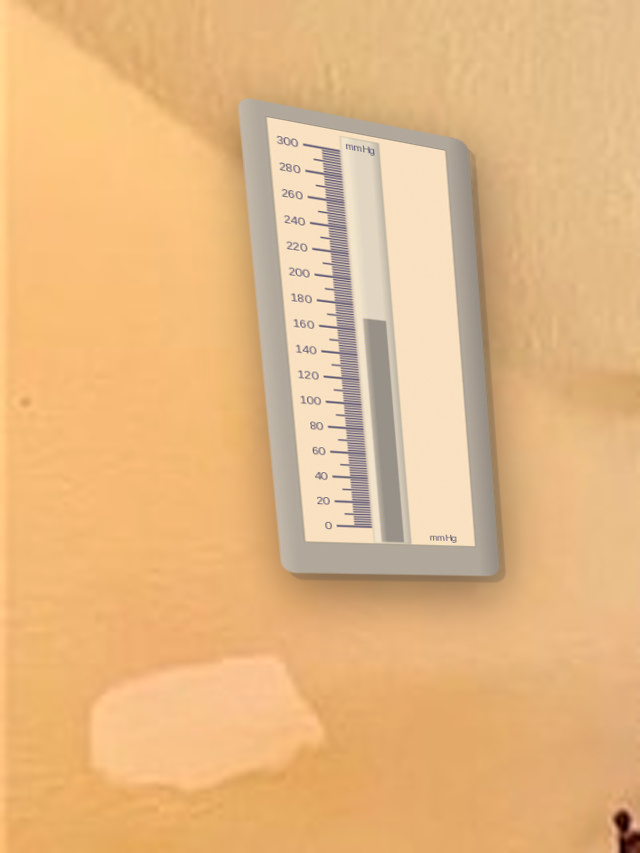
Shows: 170; mmHg
